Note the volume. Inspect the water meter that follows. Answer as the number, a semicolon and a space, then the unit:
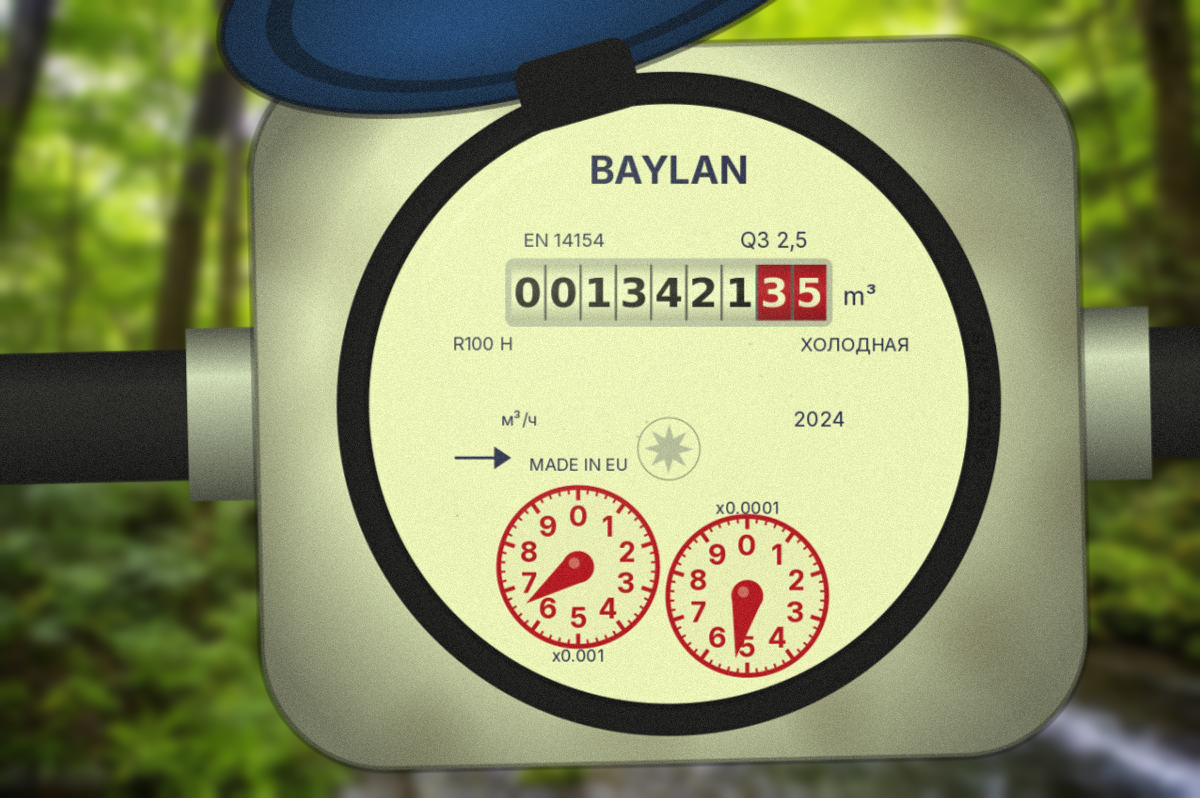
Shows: 13421.3565; m³
